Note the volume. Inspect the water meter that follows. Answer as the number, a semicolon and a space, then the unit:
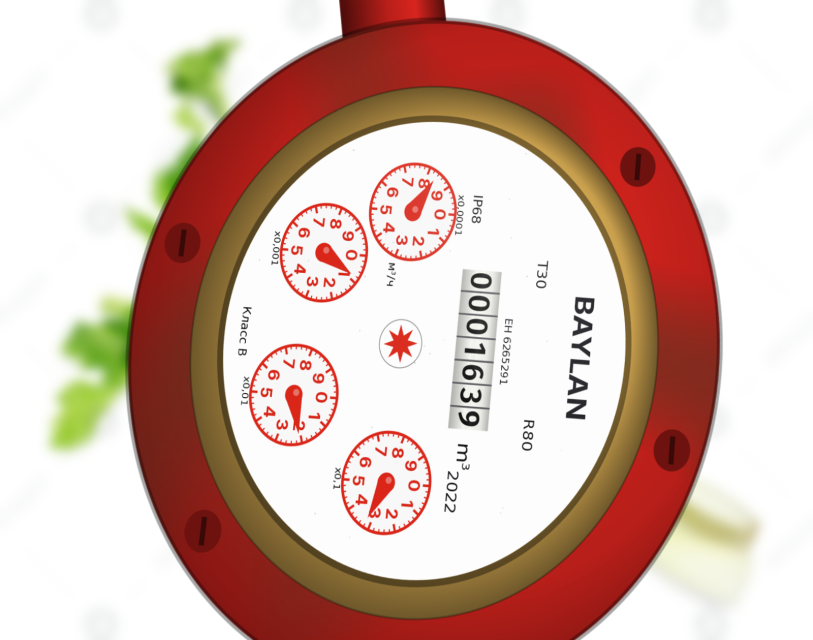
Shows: 1639.3208; m³
